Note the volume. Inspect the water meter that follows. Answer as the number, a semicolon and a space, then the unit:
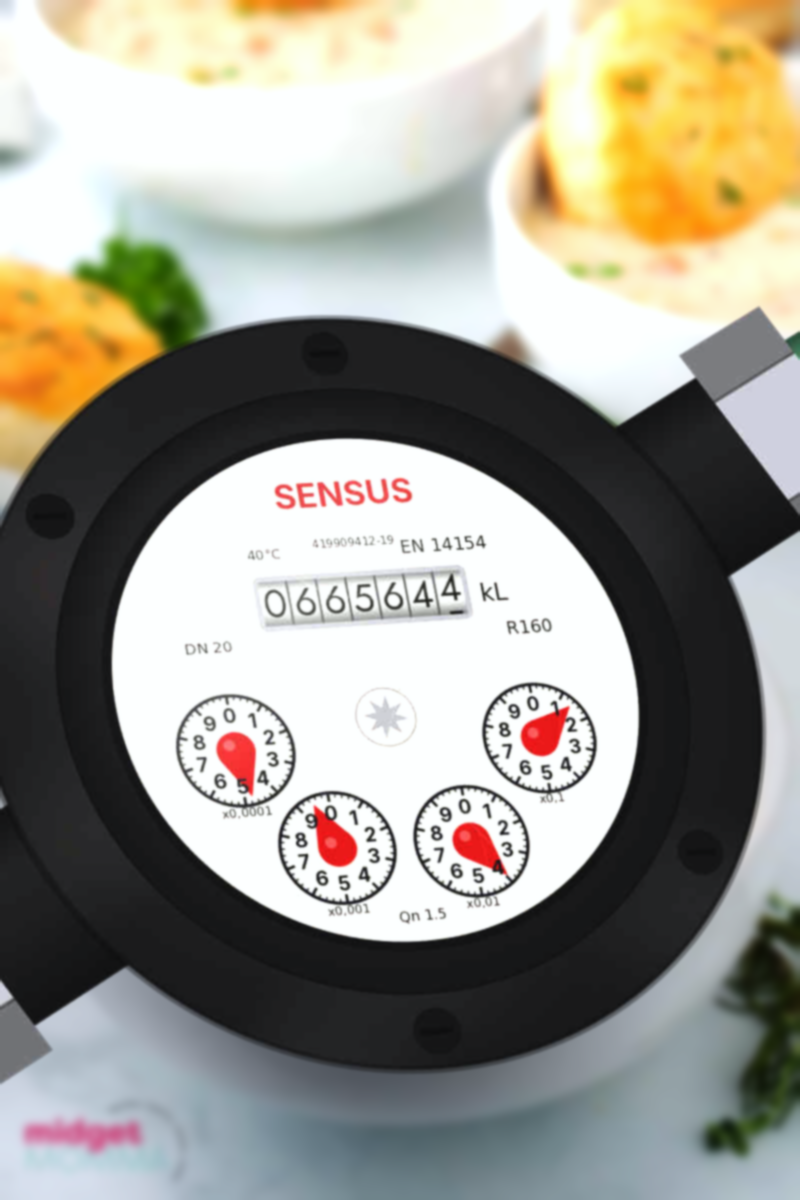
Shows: 665644.1394; kL
